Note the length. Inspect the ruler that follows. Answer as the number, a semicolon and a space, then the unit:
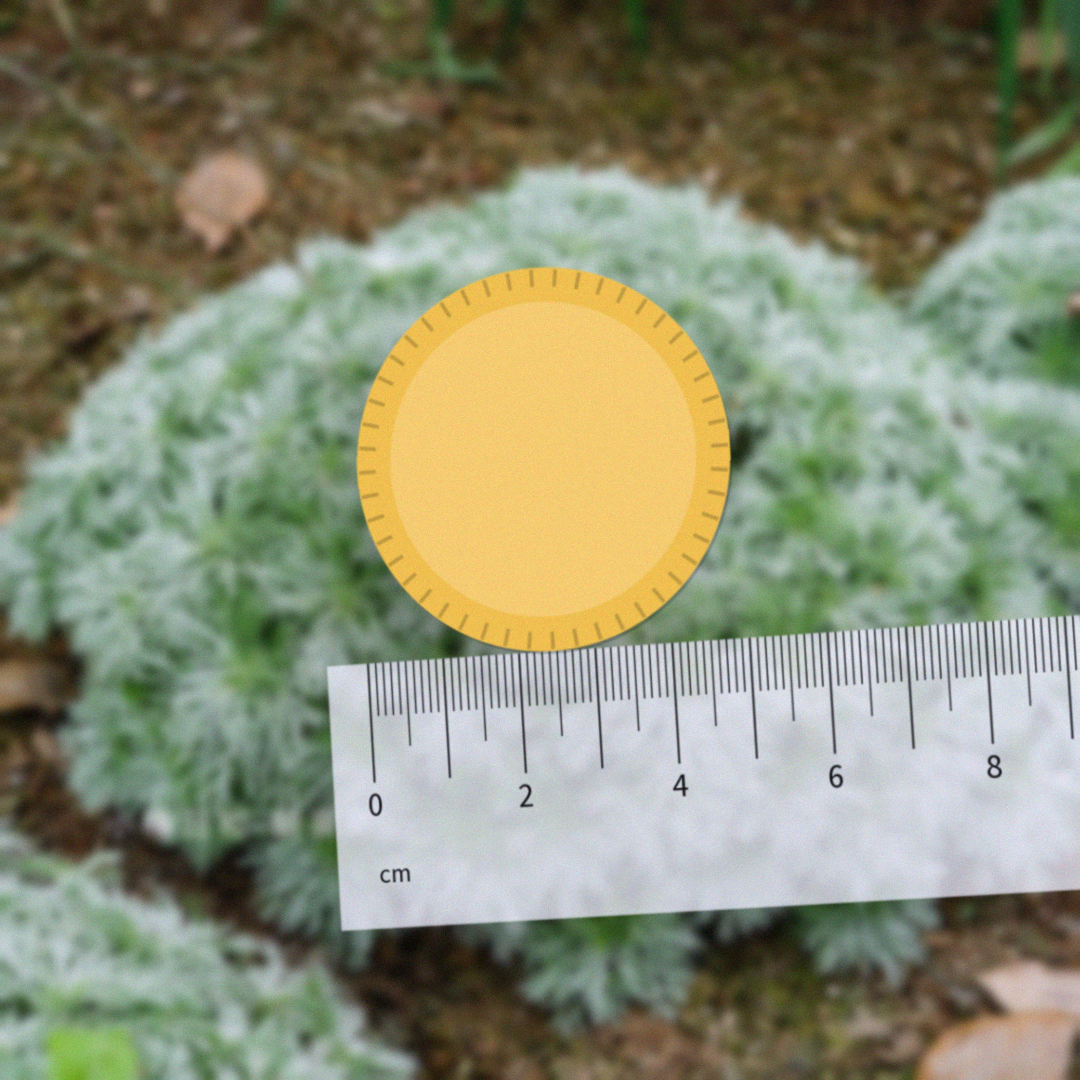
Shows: 4.9; cm
